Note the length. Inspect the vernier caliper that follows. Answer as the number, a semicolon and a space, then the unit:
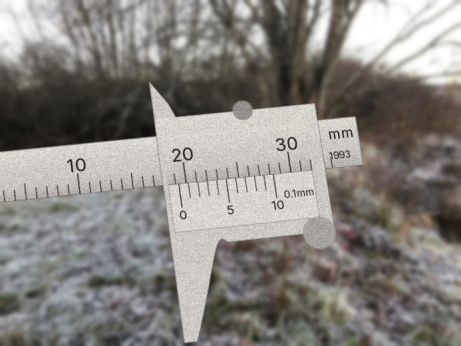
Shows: 19.3; mm
